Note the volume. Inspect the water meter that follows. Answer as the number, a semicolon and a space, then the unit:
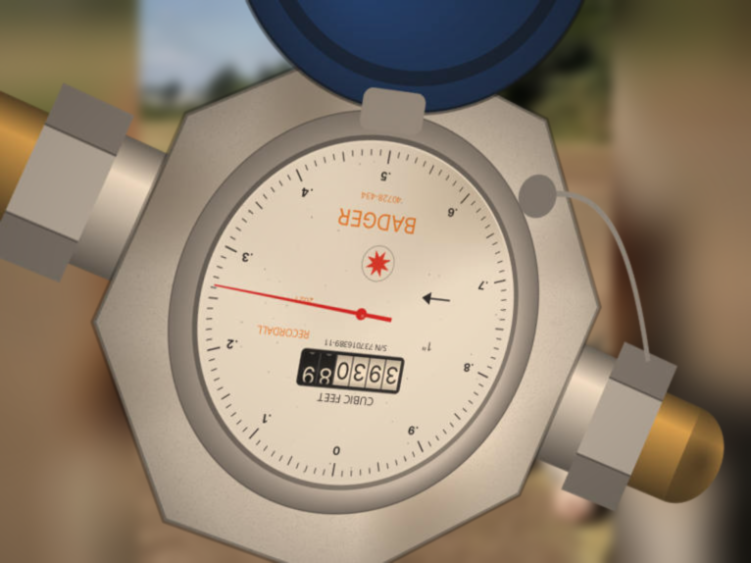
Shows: 393089.26; ft³
